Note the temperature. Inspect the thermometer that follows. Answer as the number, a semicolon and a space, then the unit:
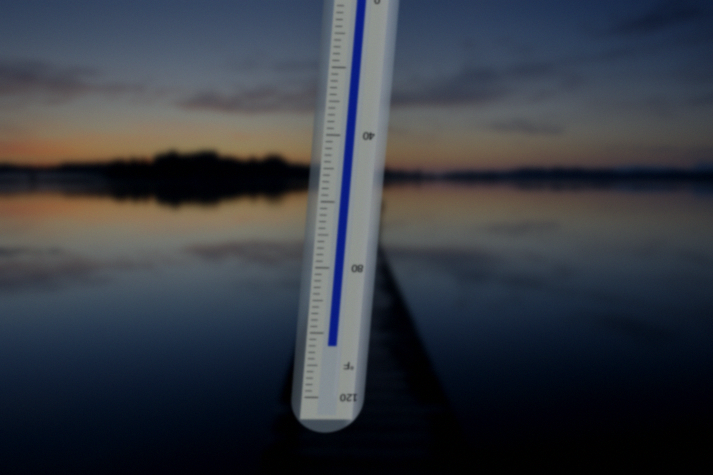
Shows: 104; °F
